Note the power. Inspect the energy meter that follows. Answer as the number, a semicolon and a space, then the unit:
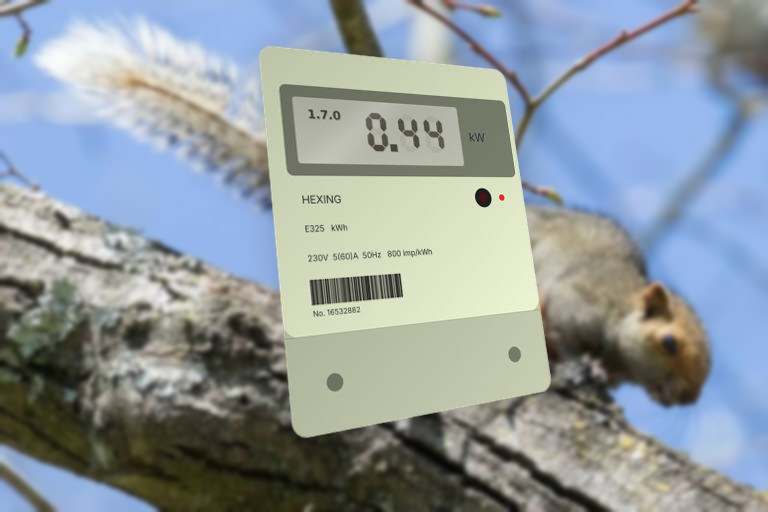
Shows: 0.44; kW
